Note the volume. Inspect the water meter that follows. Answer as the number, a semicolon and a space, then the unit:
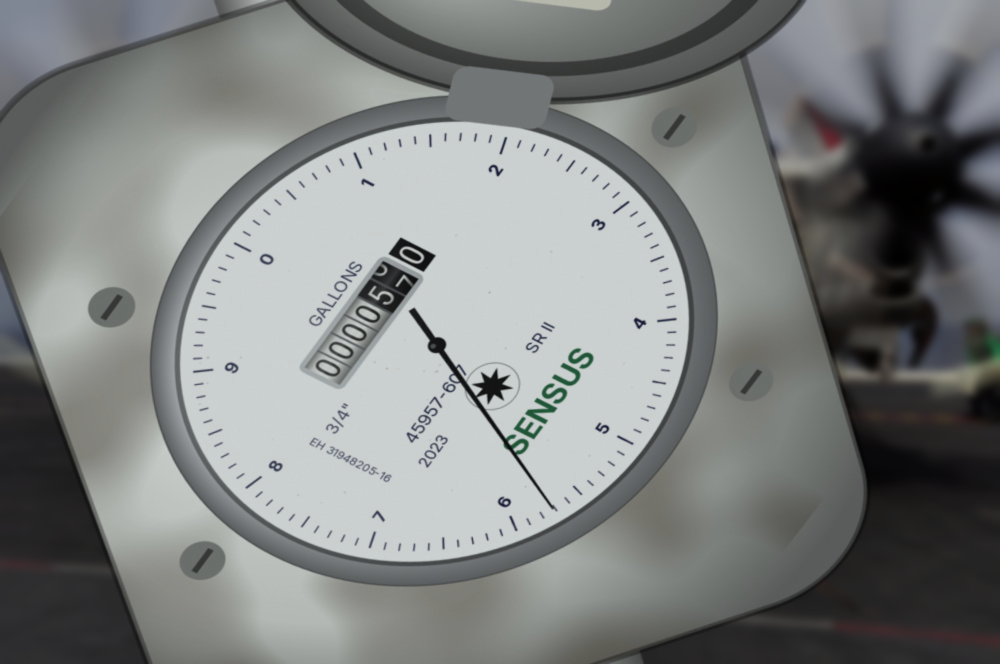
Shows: 565.7; gal
